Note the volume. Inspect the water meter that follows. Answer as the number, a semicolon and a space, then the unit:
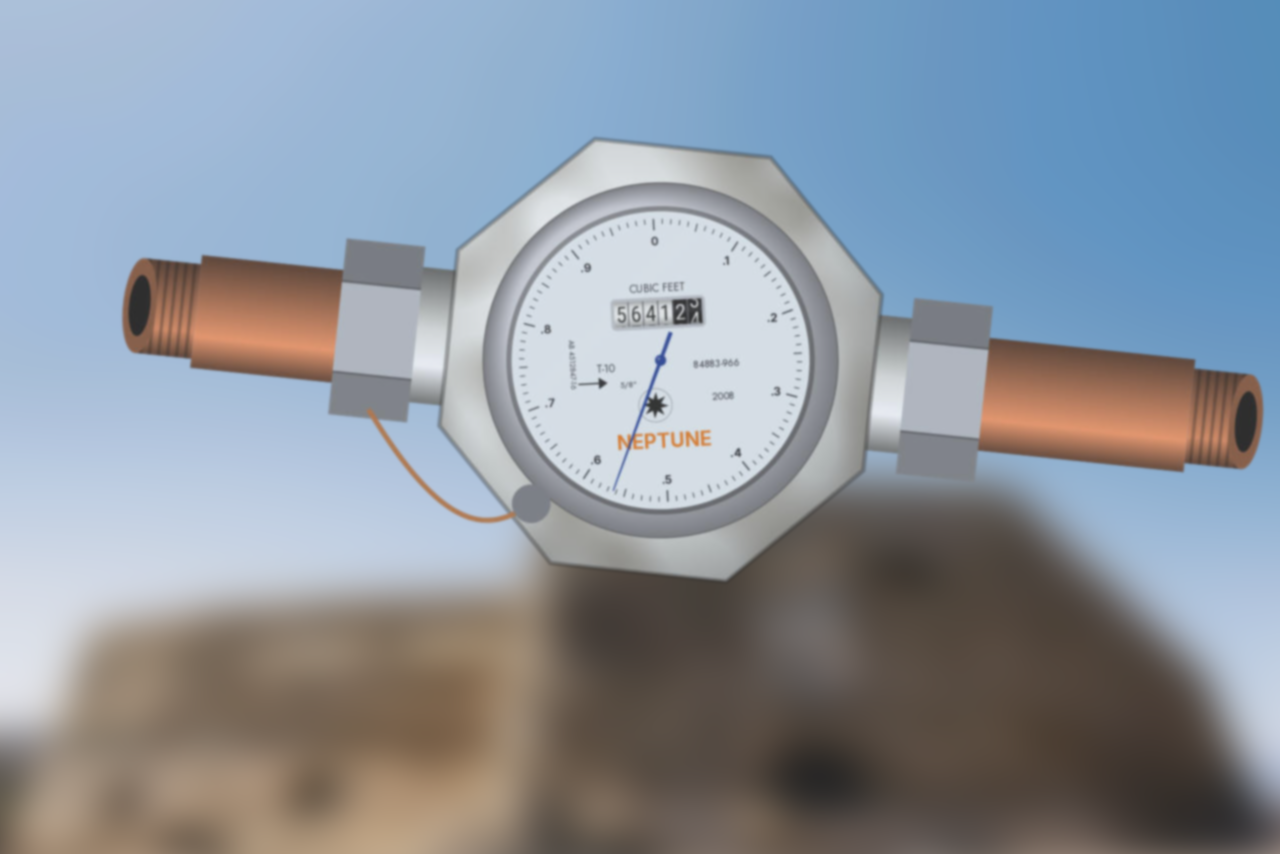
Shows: 564123.56; ft³
